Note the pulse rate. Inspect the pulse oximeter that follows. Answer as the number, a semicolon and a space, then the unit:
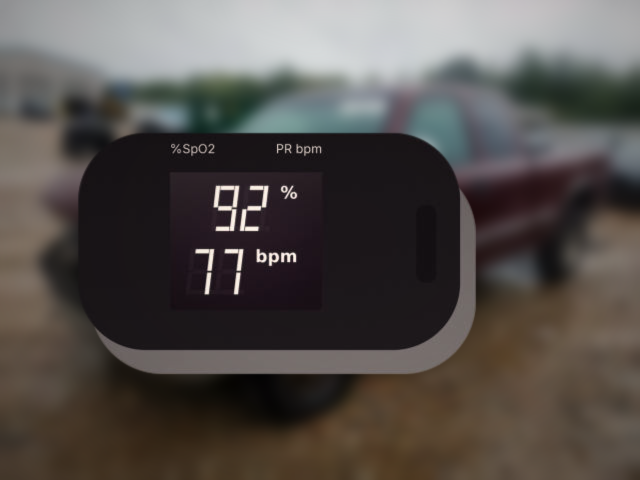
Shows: 77; bpm
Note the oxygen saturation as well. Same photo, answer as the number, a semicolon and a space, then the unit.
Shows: 92; %
